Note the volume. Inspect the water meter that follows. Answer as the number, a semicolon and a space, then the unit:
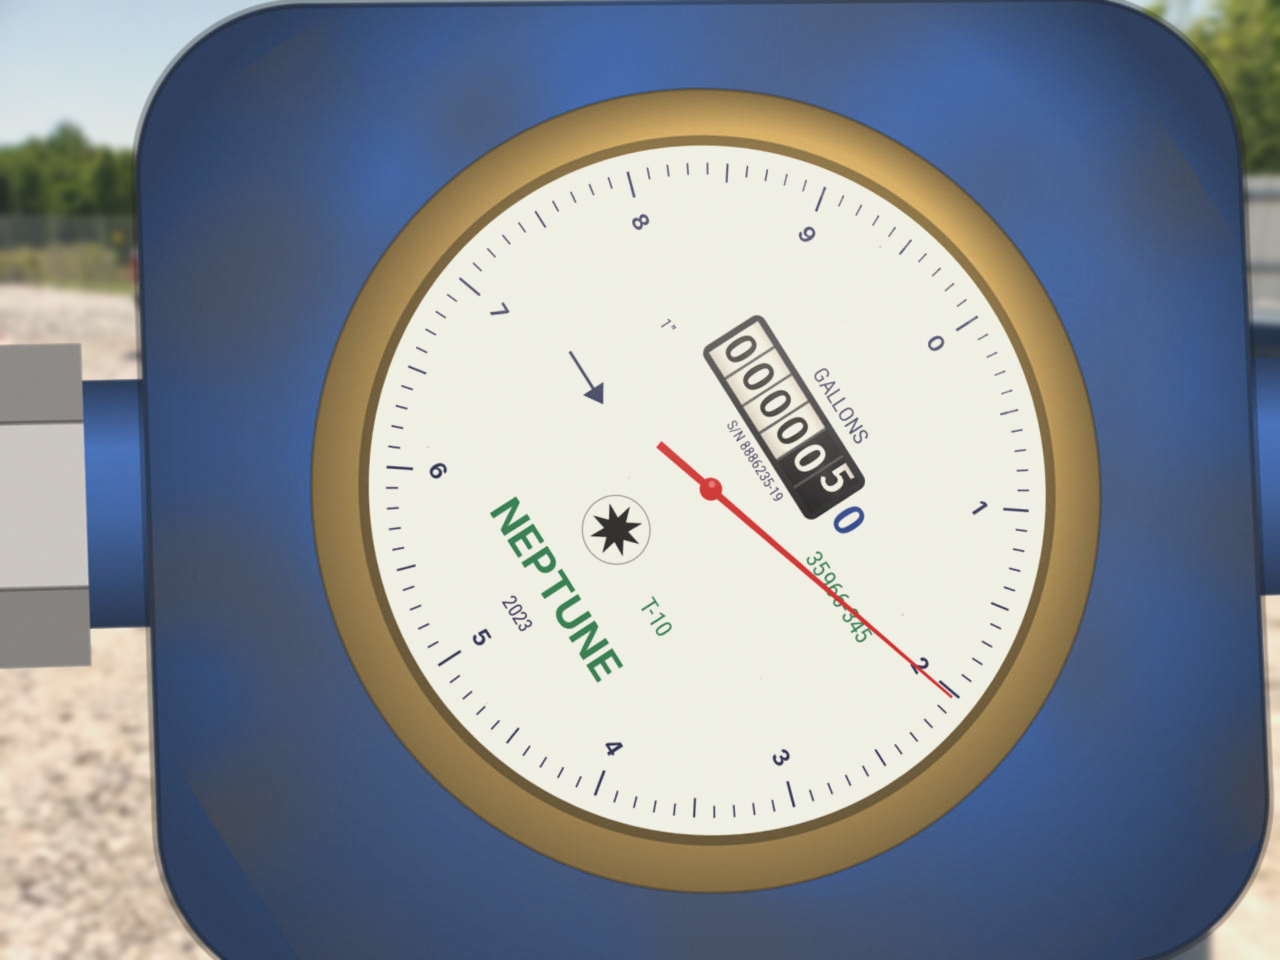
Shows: 52.0; gal
